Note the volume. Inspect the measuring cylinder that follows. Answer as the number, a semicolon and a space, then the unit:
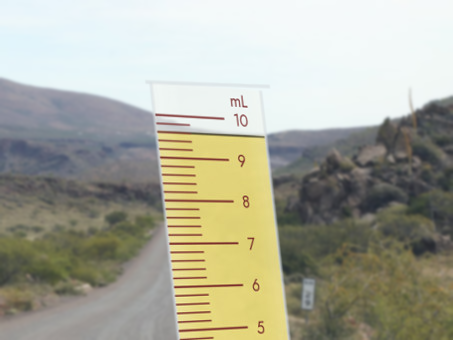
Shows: 9.6; mL
